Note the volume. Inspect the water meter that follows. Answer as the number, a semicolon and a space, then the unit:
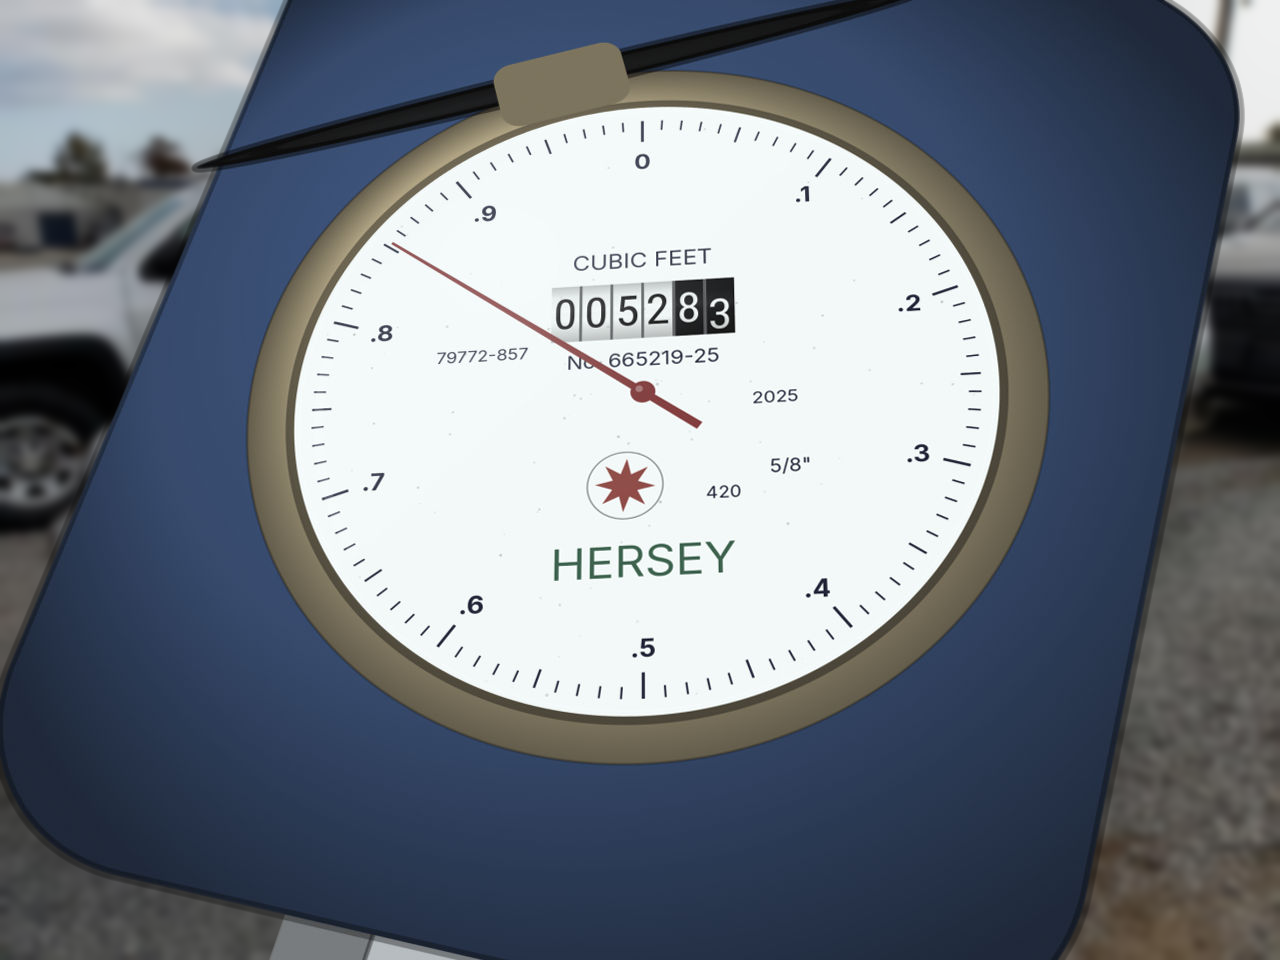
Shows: 5282.85; ft³
